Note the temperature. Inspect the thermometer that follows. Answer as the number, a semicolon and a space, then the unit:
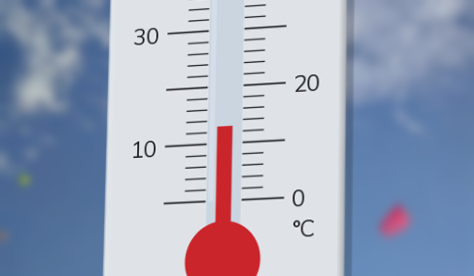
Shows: 13; °C
